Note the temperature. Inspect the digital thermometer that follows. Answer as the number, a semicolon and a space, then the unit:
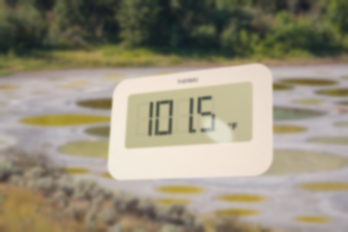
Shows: 101.5; °F
